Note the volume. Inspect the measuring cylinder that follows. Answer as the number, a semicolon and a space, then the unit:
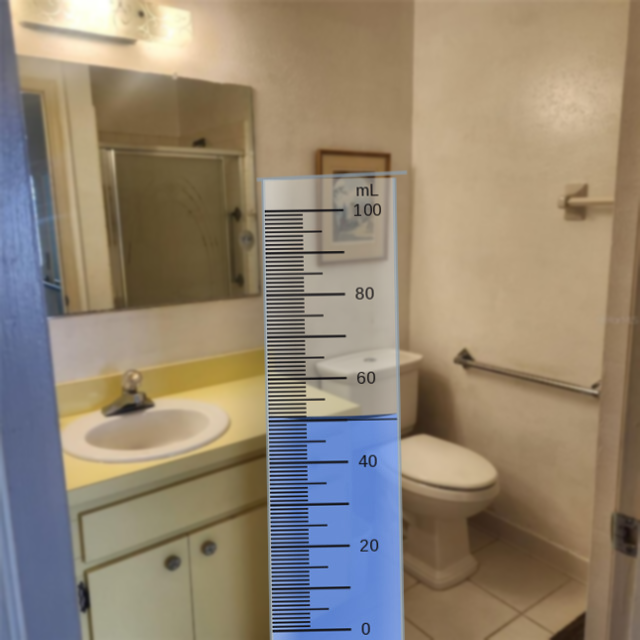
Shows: 50; mL
